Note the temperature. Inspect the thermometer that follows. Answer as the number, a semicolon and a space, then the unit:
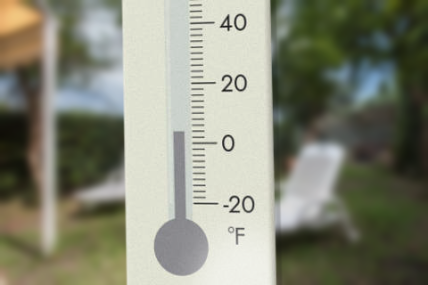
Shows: 4; °F
